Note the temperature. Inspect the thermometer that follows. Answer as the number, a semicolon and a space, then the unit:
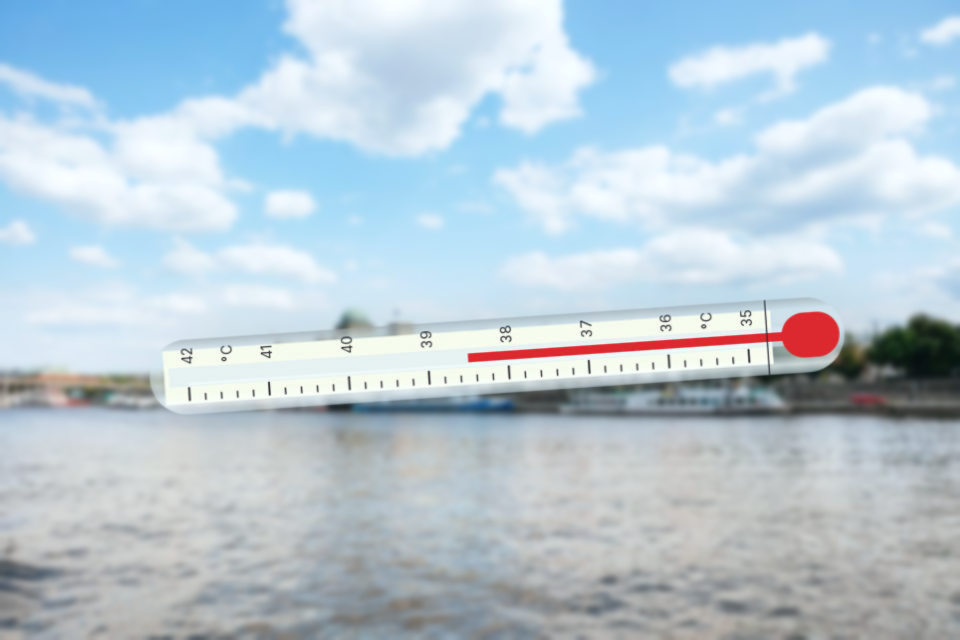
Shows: 38.5; °C
